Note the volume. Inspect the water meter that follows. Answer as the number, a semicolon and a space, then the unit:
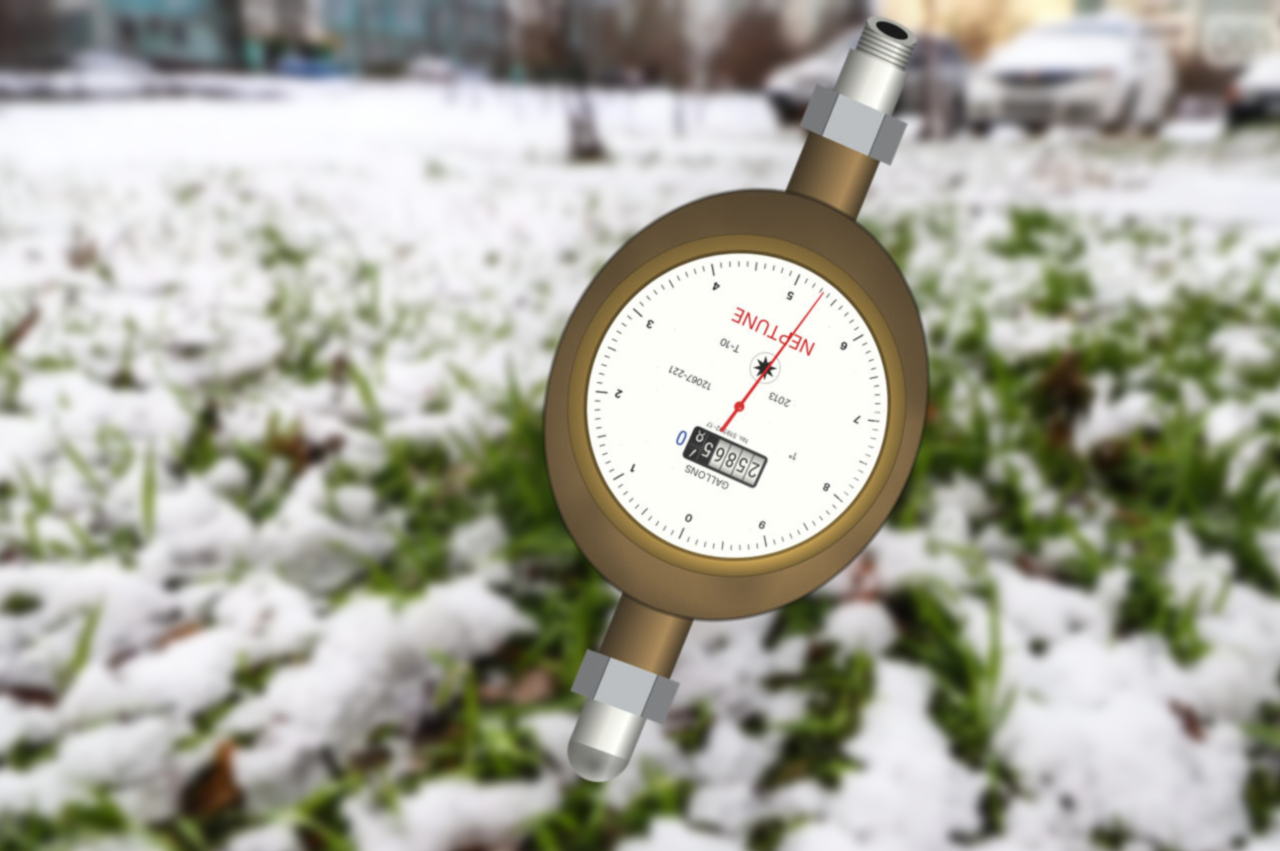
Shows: 2586575.3; gal
